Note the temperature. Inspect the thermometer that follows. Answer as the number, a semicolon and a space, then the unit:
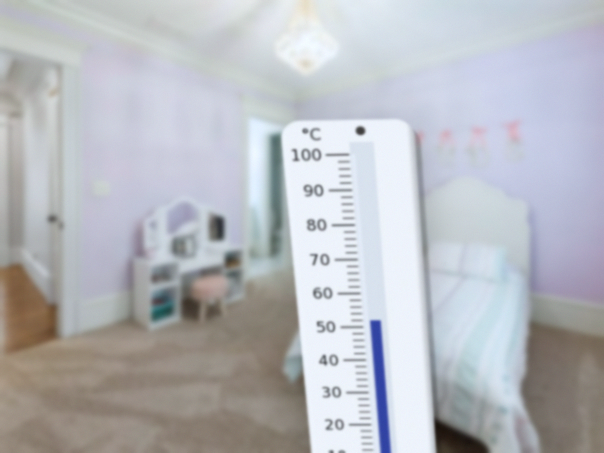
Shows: 52; °C
